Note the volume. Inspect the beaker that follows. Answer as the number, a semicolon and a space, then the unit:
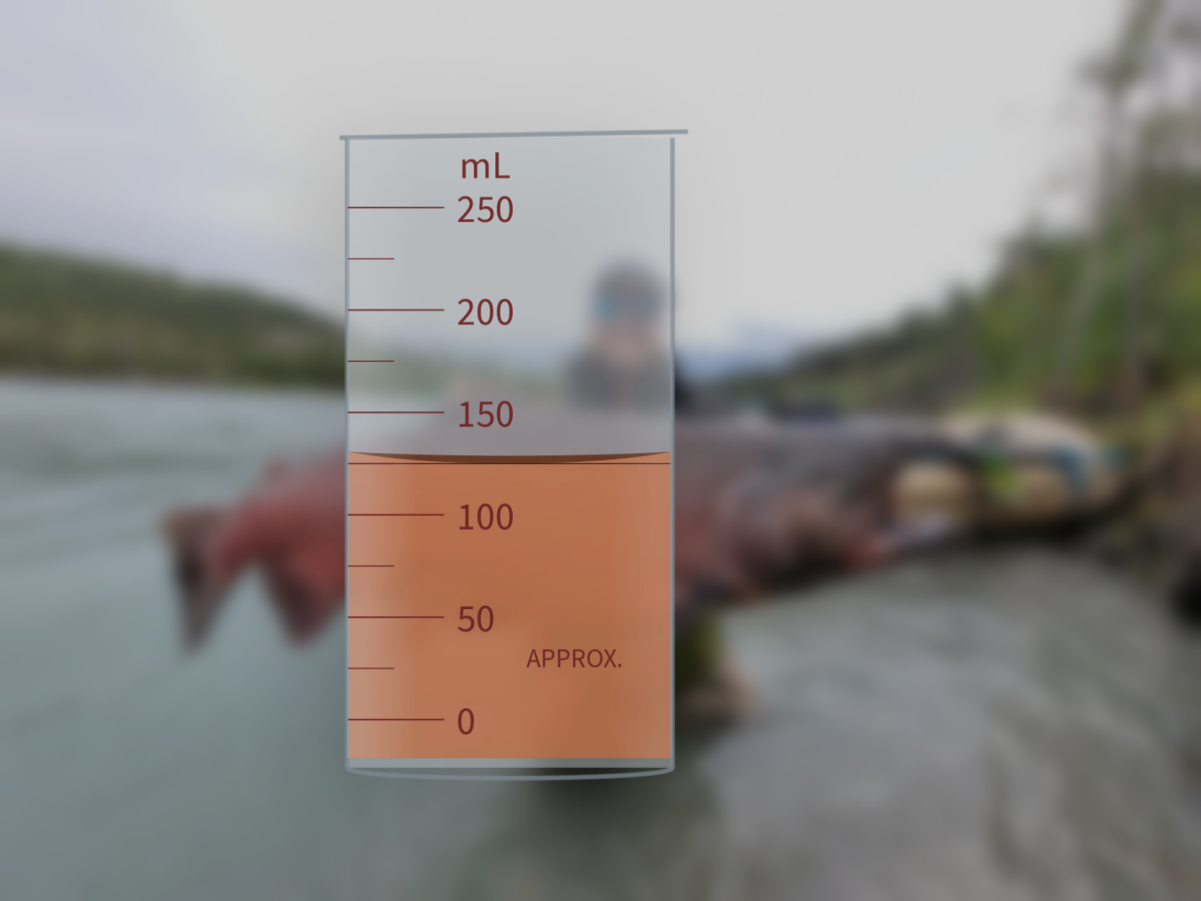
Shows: 125; mL
